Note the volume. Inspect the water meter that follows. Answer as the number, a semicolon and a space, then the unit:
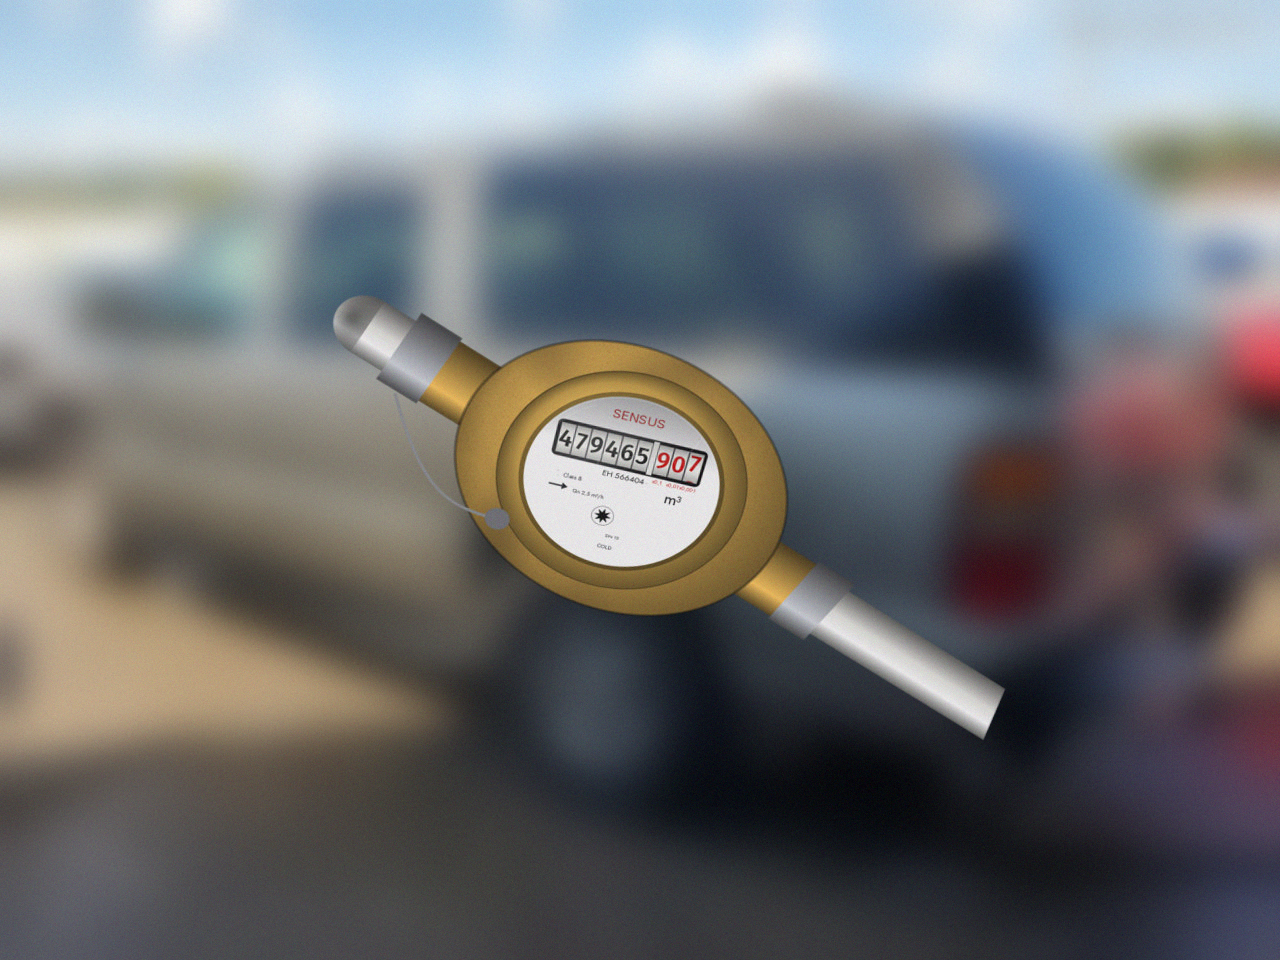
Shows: 479465.907; m³
